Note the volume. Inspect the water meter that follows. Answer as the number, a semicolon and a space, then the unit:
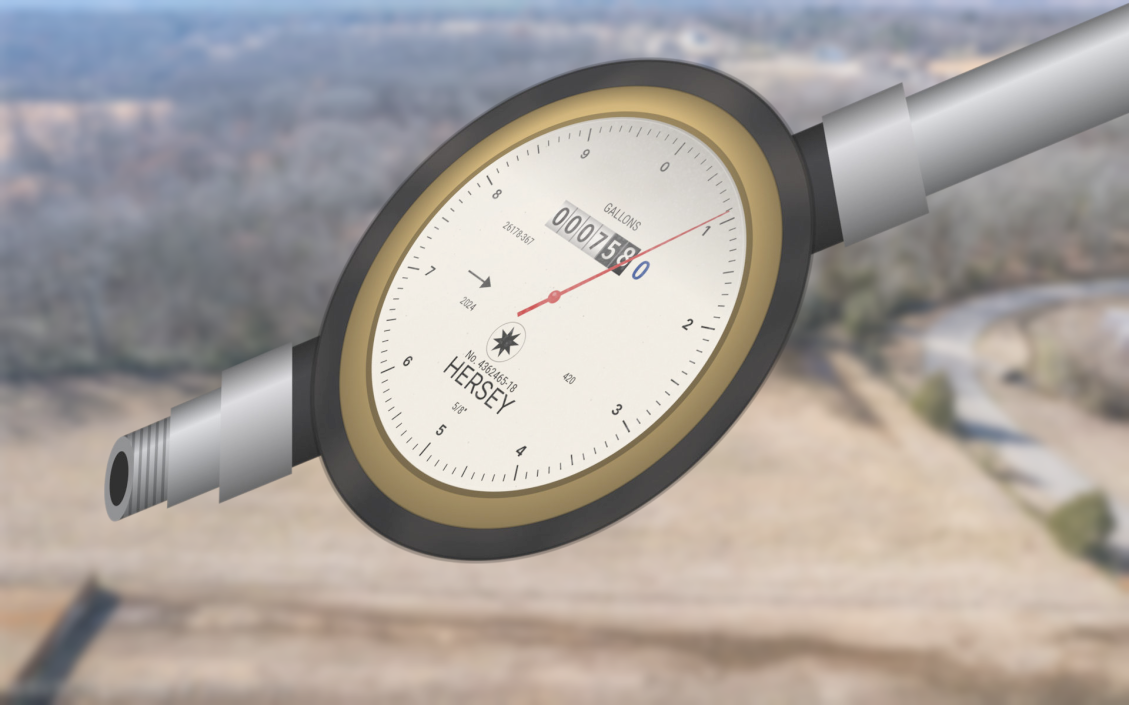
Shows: 7580.9; gal
